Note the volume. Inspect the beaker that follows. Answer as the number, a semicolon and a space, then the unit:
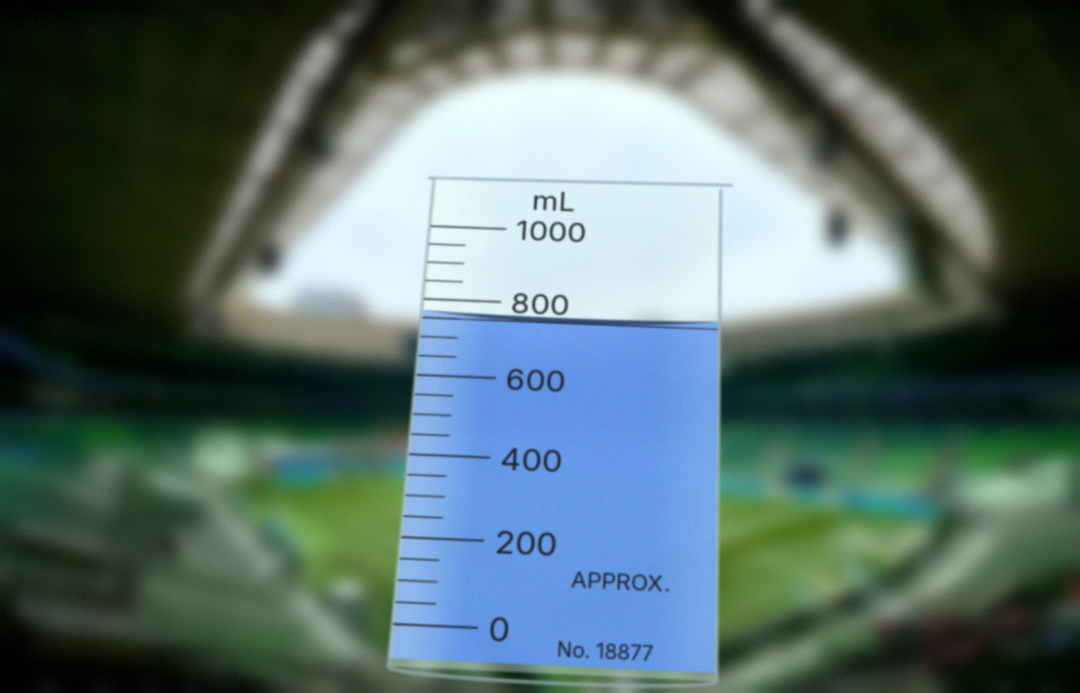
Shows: 750; mL
